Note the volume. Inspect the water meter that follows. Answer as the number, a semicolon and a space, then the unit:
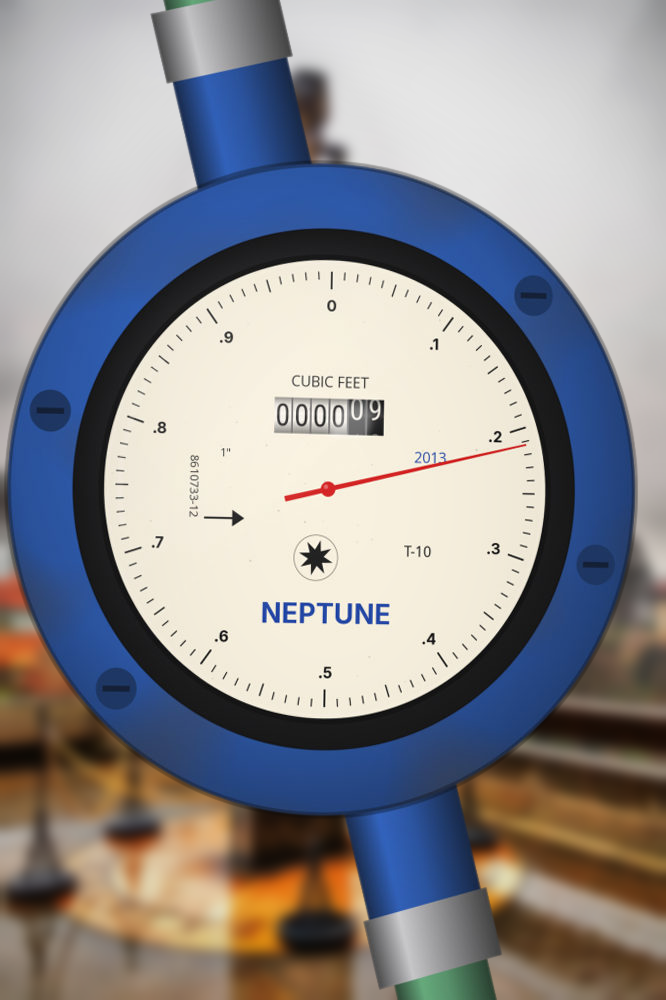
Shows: 9.21; ft³
